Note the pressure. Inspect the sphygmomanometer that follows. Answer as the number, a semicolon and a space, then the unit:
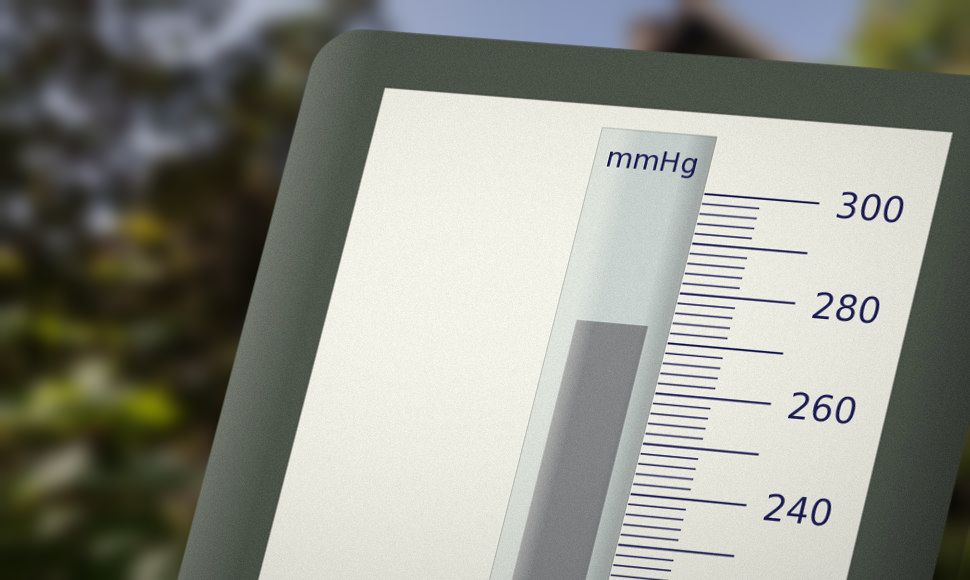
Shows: 273; mmHg
